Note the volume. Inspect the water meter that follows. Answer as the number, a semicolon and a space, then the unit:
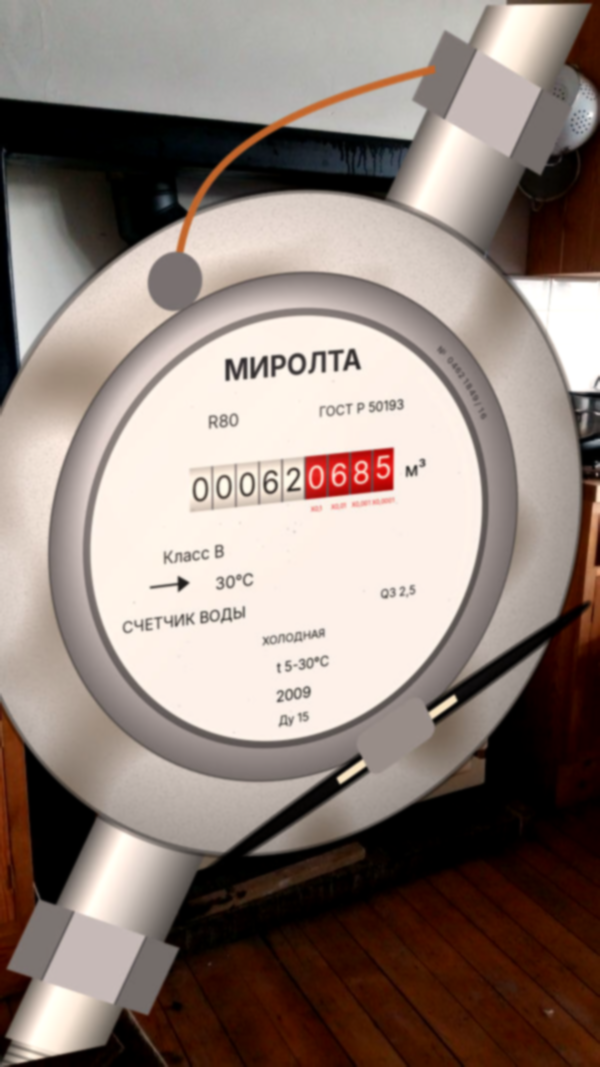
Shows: 62.0685; m³
